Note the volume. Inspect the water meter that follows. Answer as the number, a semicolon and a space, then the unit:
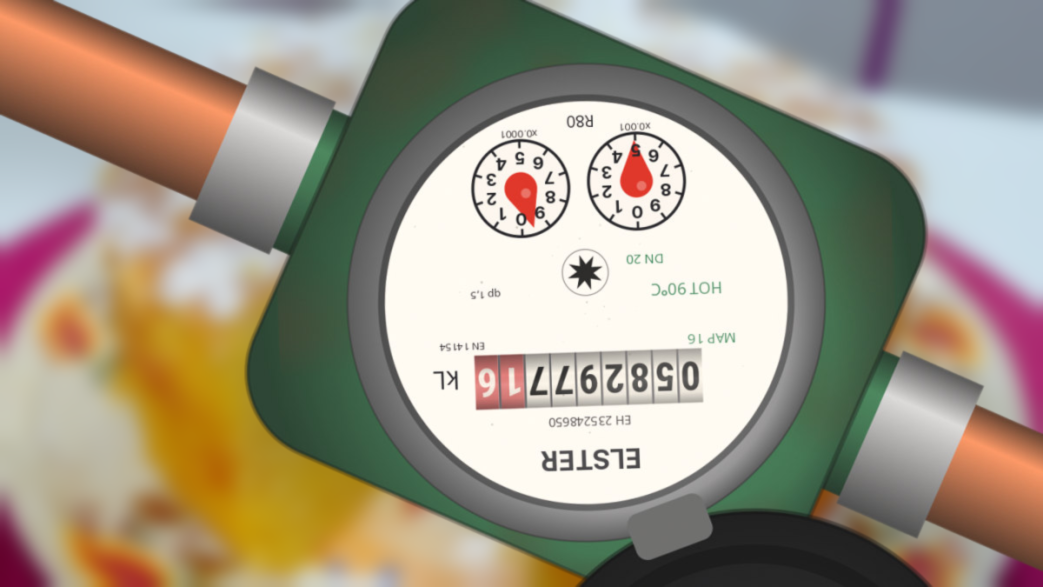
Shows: 582977.1649; kL
